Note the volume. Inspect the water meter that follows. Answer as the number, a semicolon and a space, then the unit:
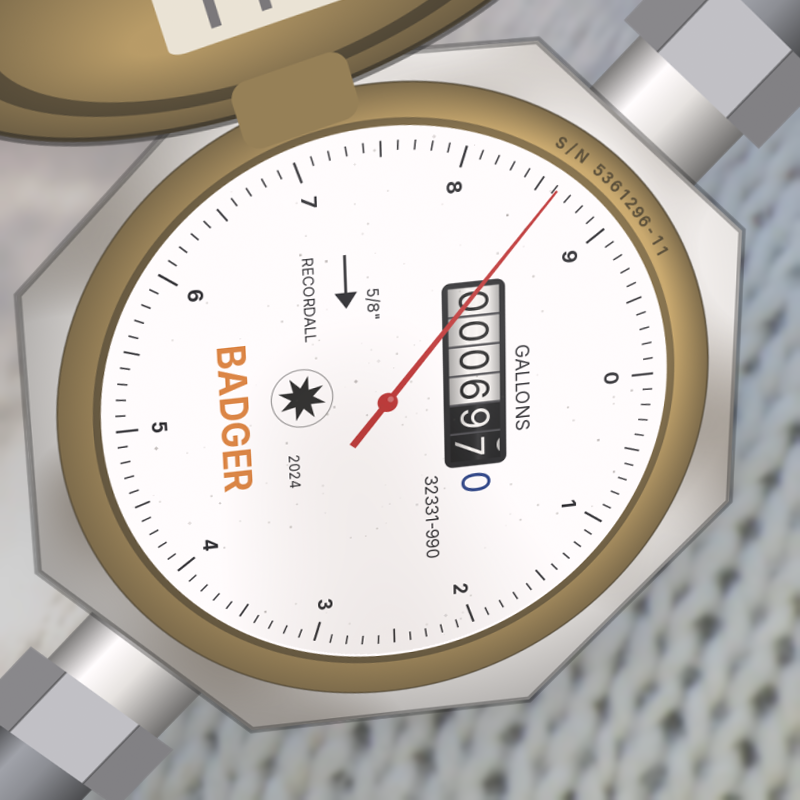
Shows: 6968.6; gal
